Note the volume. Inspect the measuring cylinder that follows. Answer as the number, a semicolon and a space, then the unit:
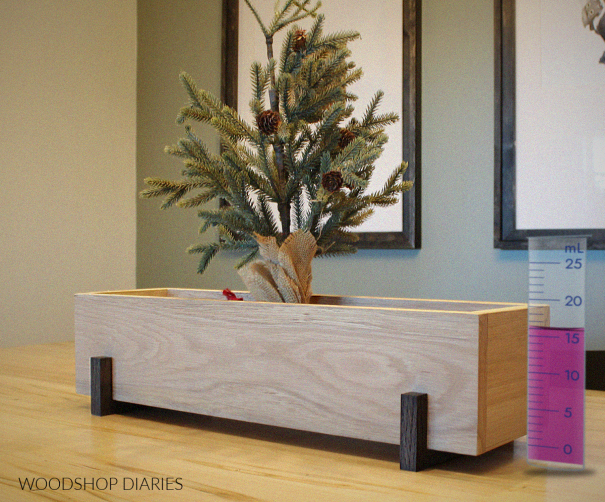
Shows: 16; mL
